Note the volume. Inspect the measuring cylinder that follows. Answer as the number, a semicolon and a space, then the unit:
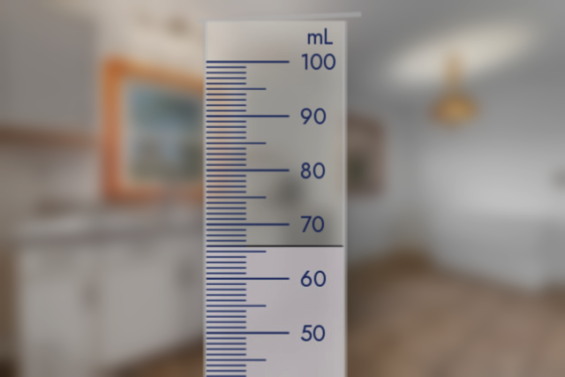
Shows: 66; mL
